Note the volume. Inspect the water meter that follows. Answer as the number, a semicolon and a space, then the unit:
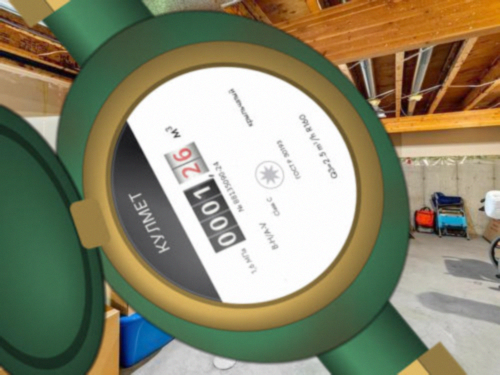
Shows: 1.26; m³
